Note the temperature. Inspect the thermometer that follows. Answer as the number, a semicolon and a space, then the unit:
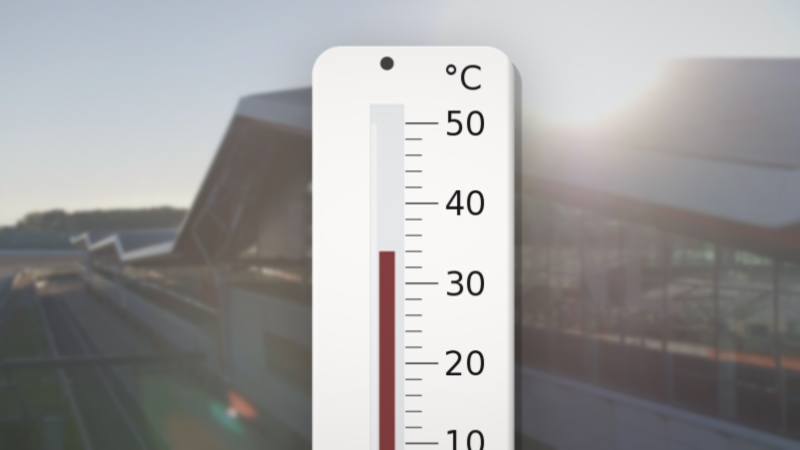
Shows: 34; °C
